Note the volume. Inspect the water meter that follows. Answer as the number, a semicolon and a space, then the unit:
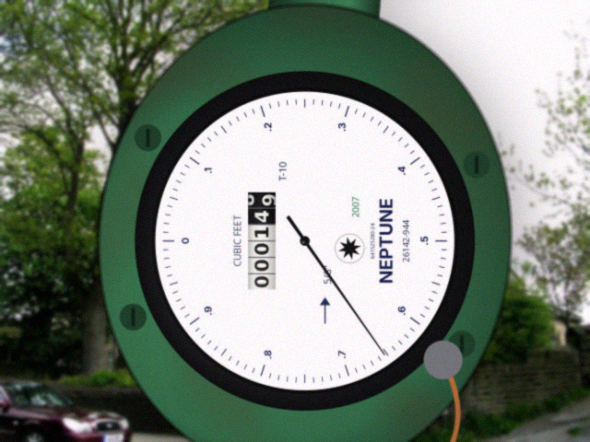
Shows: 148.65; ft³
